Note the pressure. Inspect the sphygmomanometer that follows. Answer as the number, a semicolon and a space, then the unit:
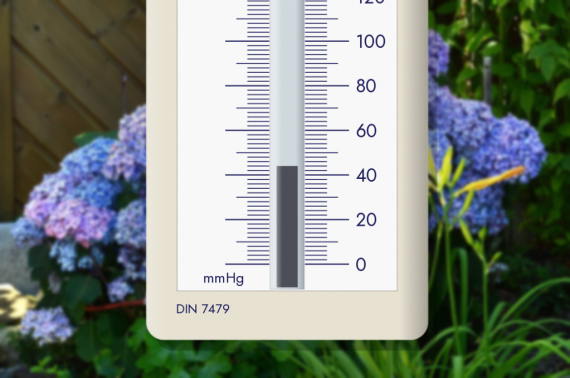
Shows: 44; mmHg
